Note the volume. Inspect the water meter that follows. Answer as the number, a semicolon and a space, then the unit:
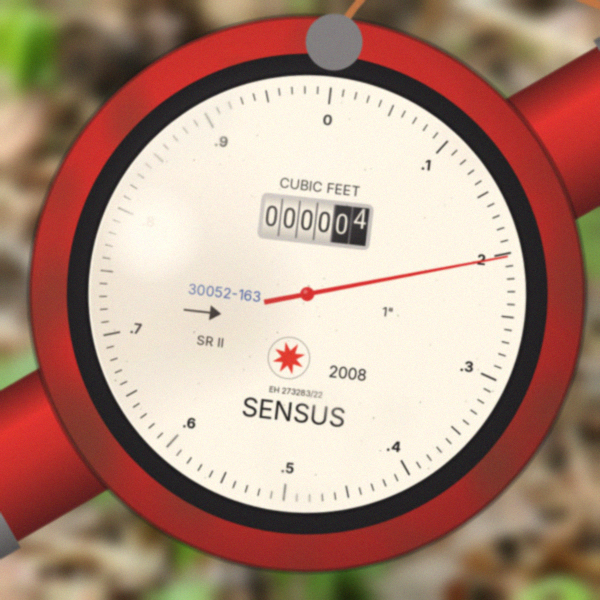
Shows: 4.20; ft³
